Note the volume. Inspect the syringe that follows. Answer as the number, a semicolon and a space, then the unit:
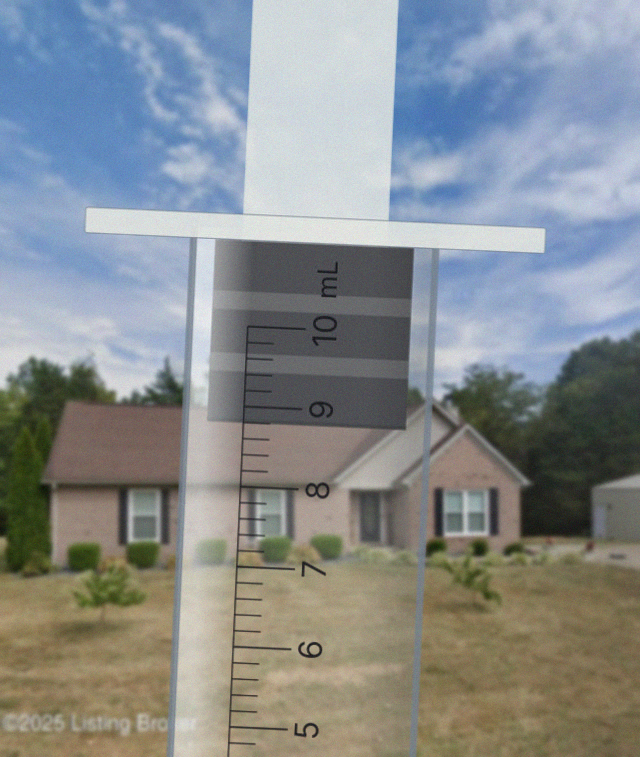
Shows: 8.8; mL
